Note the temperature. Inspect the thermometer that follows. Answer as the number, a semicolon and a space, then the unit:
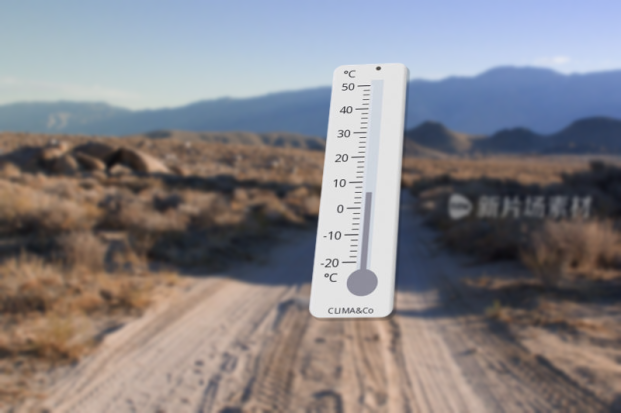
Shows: 6; °C
